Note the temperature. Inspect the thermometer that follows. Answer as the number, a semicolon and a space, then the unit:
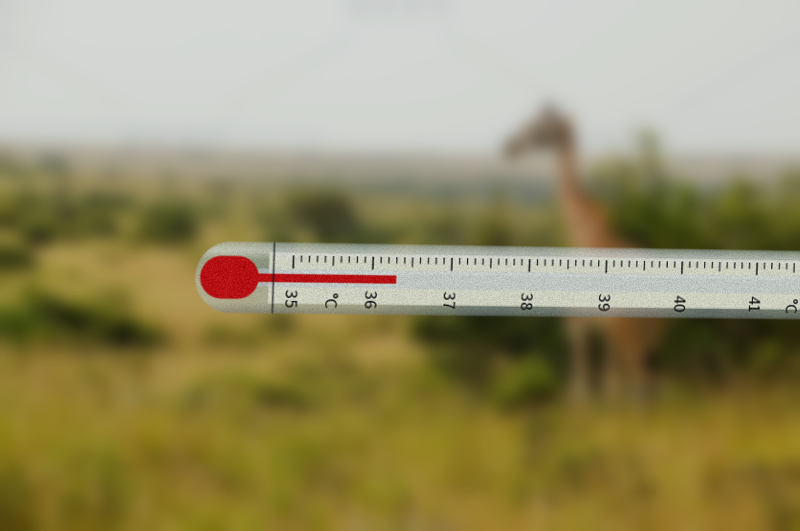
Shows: 36.3; °C
